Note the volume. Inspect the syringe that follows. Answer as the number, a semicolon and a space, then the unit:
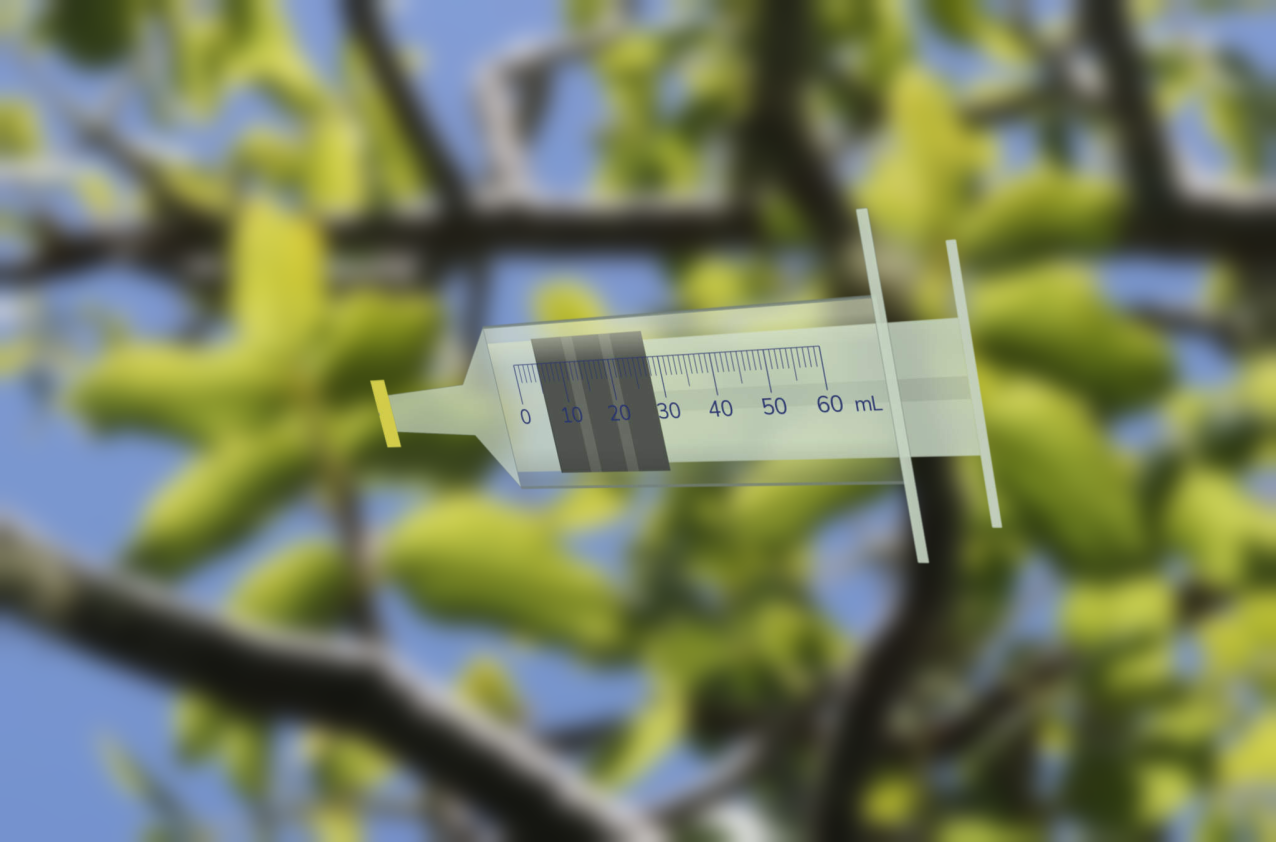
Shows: 5; mL
